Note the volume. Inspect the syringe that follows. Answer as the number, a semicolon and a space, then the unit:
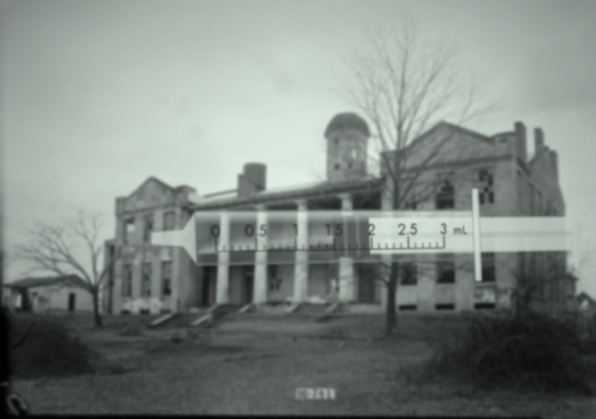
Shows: 1.5; mL
